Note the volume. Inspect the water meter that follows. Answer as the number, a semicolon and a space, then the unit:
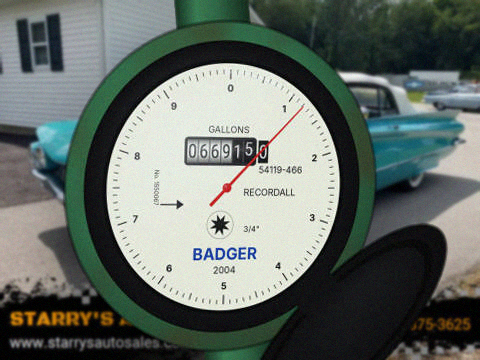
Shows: 669151.2; gal
